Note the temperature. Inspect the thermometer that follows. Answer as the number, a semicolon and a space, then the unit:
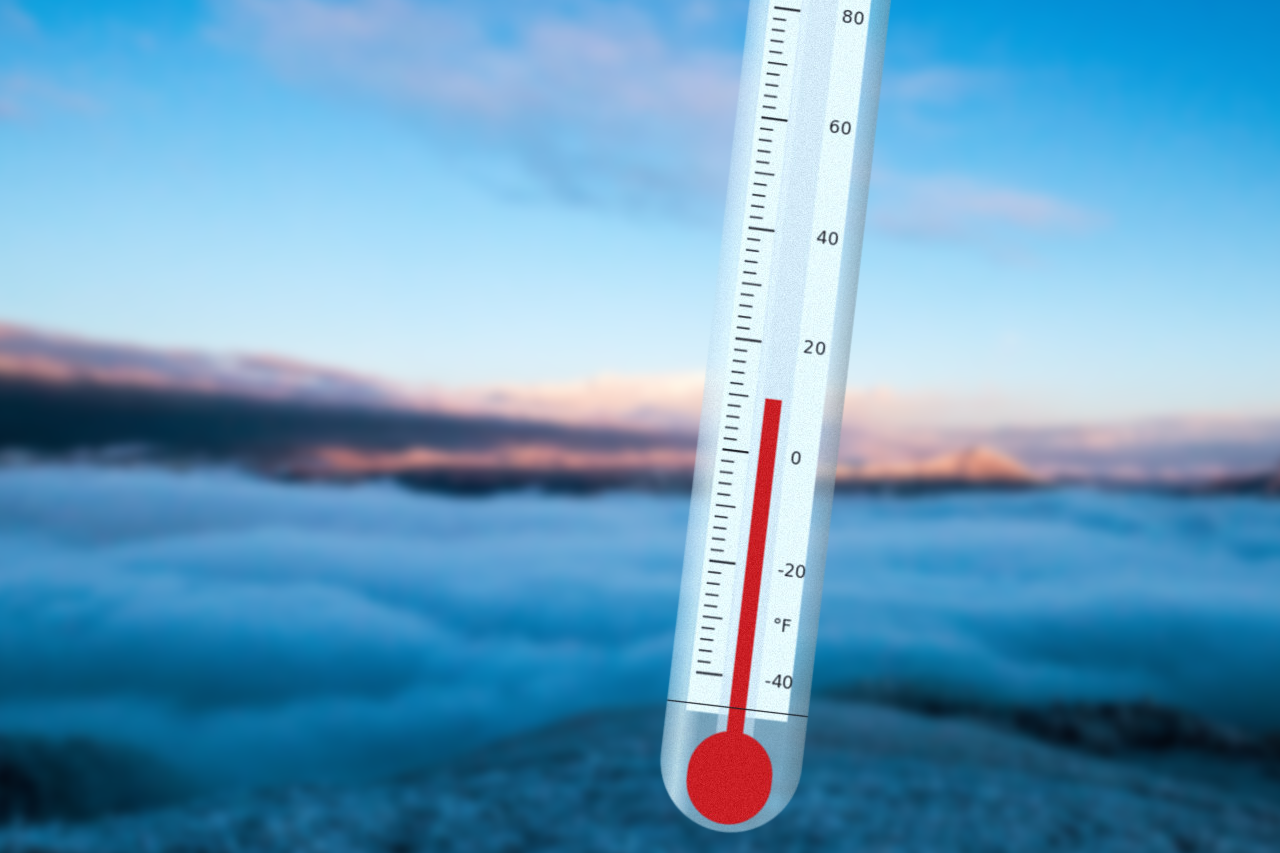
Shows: 10; °F
